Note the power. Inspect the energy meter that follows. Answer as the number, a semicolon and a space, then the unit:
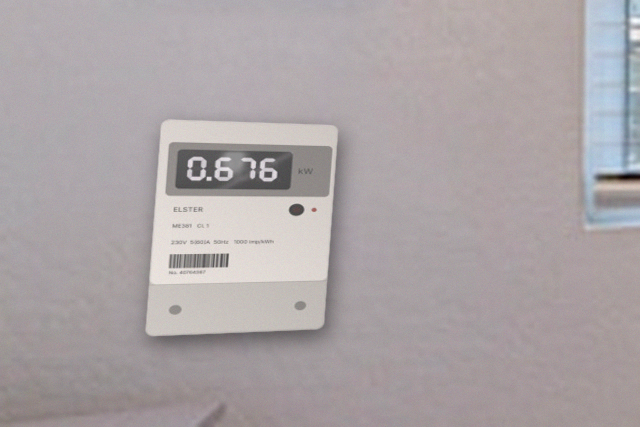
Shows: 0.676; kW
